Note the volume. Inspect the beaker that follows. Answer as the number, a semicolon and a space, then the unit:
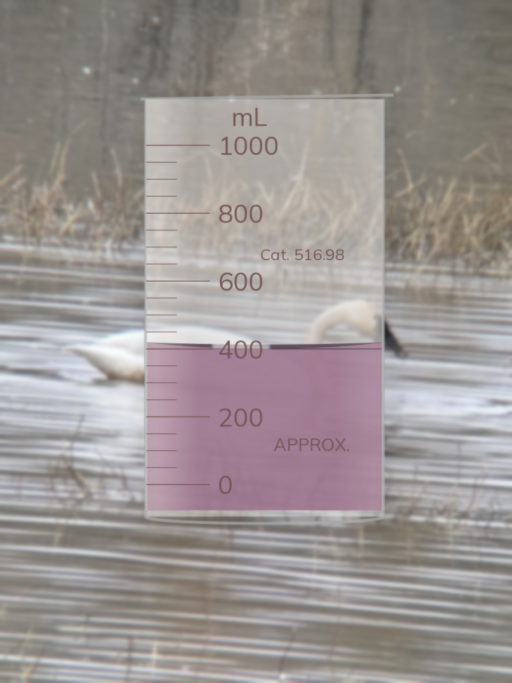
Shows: 400; mL
